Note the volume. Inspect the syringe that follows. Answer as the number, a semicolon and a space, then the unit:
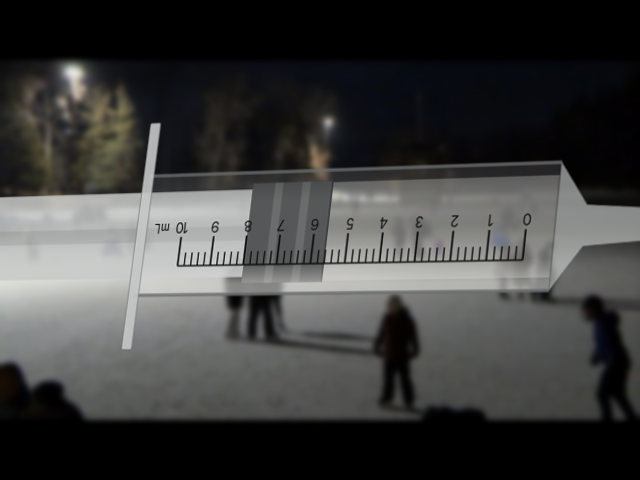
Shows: 5.6; mL
